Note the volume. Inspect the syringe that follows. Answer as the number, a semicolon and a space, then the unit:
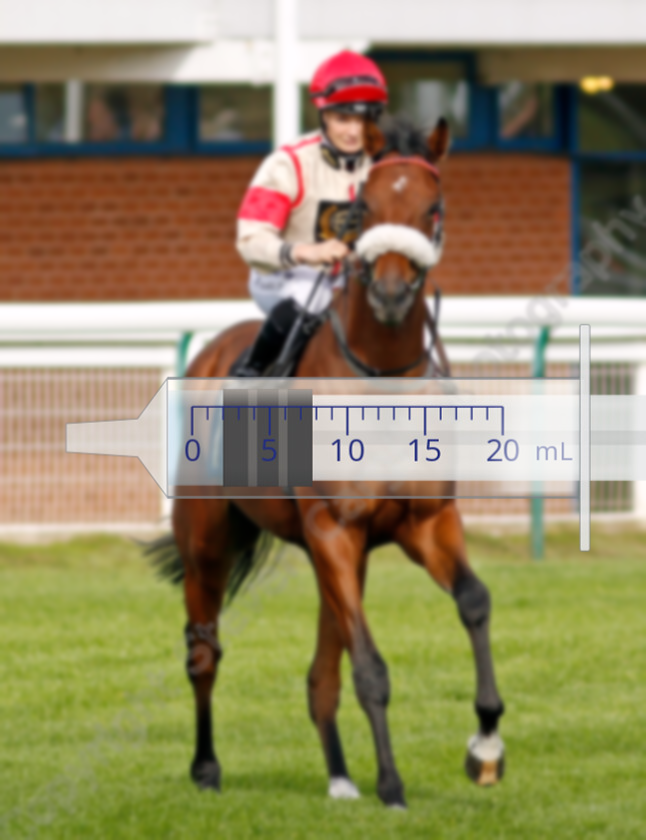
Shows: 2; mL
